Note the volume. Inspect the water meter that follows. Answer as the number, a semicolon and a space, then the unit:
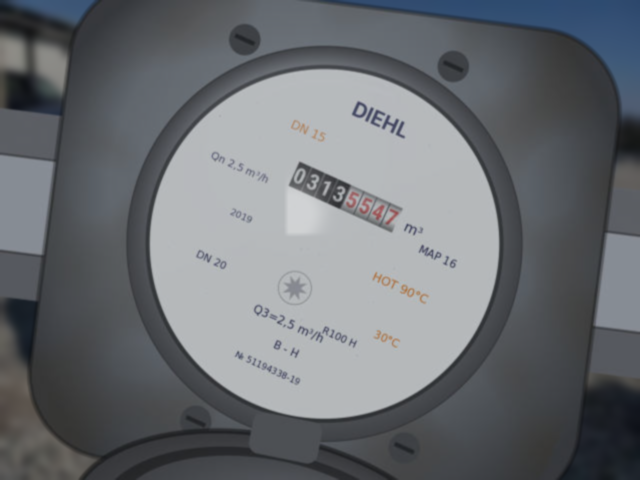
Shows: 313.5547; m³
